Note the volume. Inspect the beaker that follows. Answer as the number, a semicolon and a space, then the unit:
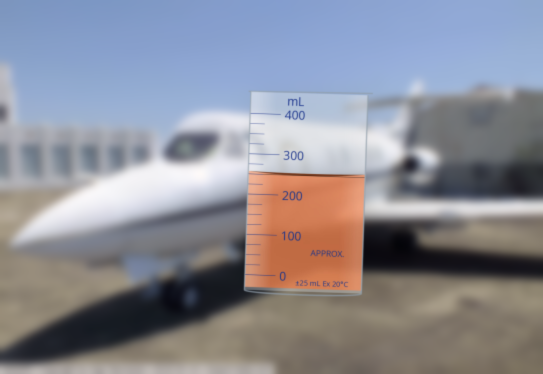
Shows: 250; mL
